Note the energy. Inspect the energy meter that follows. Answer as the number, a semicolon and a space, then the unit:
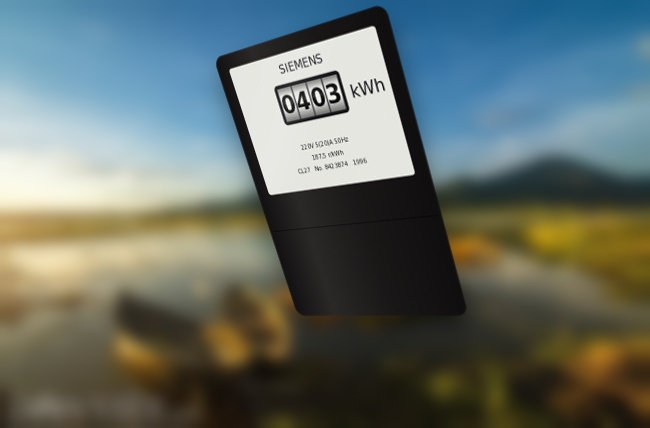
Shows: 403; kWh
